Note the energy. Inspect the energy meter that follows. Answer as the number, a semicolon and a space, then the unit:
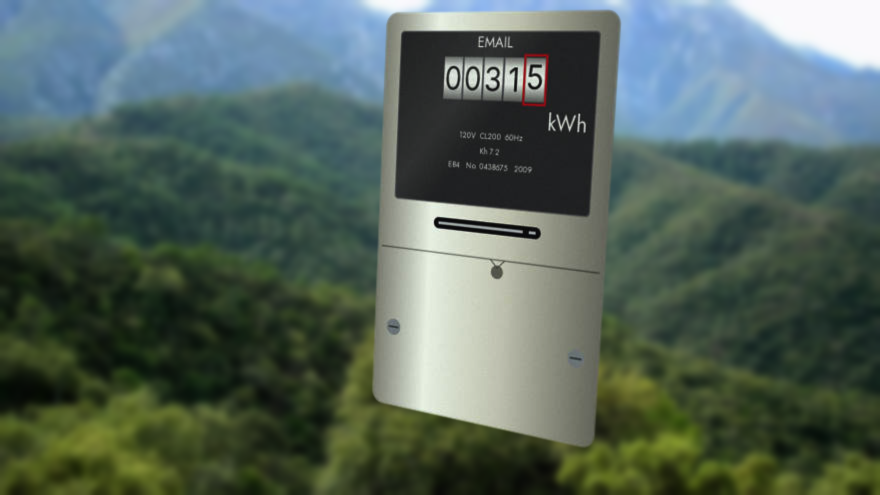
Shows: 31.5; kWh
